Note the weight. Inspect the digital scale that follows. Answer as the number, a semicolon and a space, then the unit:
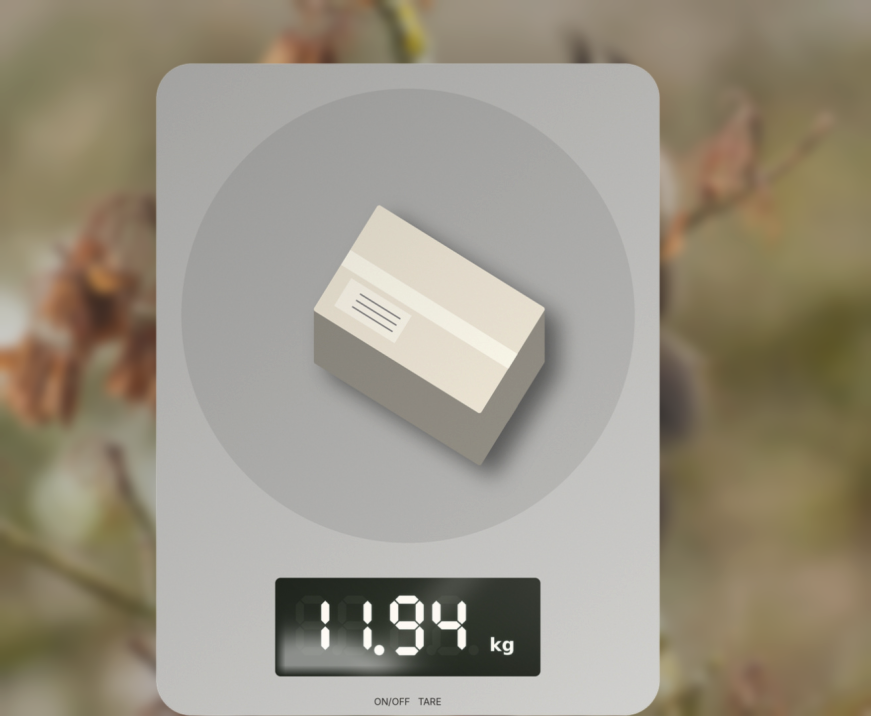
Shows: 11.94; kg
